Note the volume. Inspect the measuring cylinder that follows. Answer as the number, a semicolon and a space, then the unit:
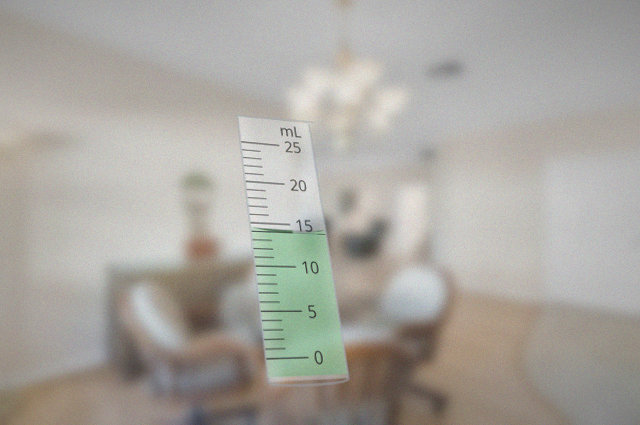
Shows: 14; mL
